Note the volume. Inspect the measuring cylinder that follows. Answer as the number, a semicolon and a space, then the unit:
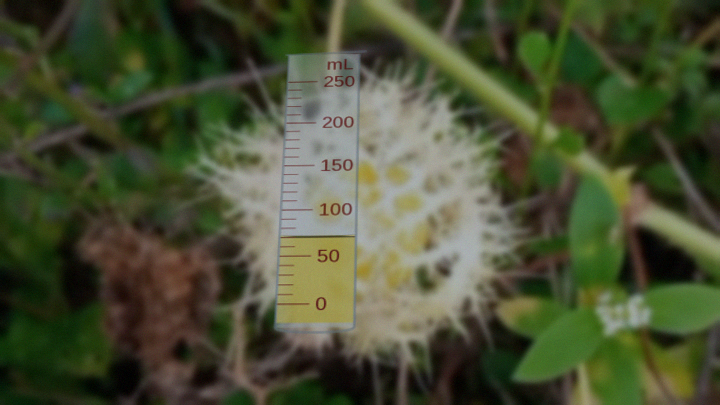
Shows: 70; mL
